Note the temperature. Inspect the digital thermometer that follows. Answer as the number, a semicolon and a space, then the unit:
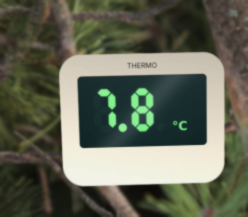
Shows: 7.8; °C
